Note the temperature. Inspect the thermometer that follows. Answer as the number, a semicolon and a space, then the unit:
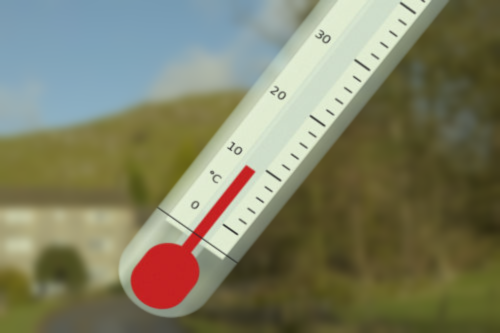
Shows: 9; °C
